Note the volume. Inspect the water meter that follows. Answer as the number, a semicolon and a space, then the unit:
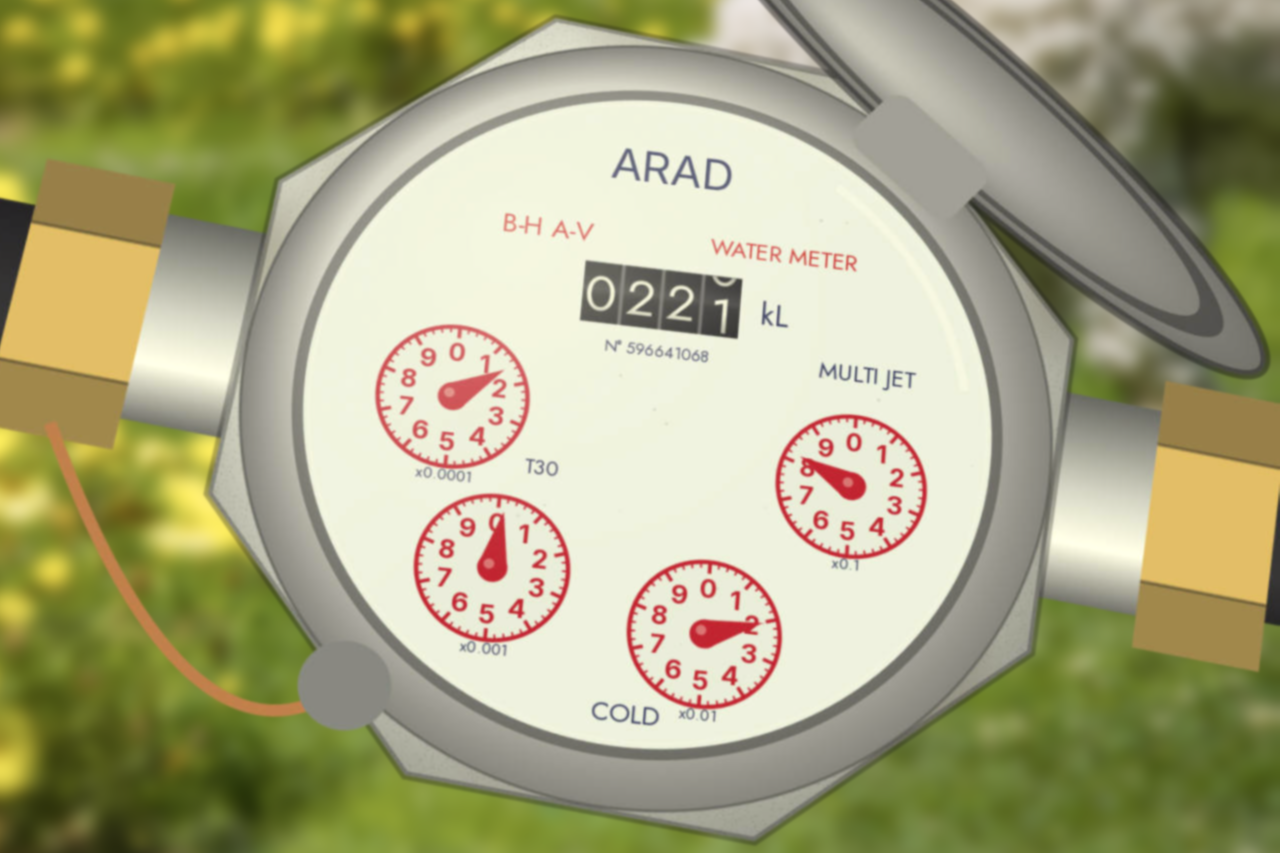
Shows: 220.8201; kL
